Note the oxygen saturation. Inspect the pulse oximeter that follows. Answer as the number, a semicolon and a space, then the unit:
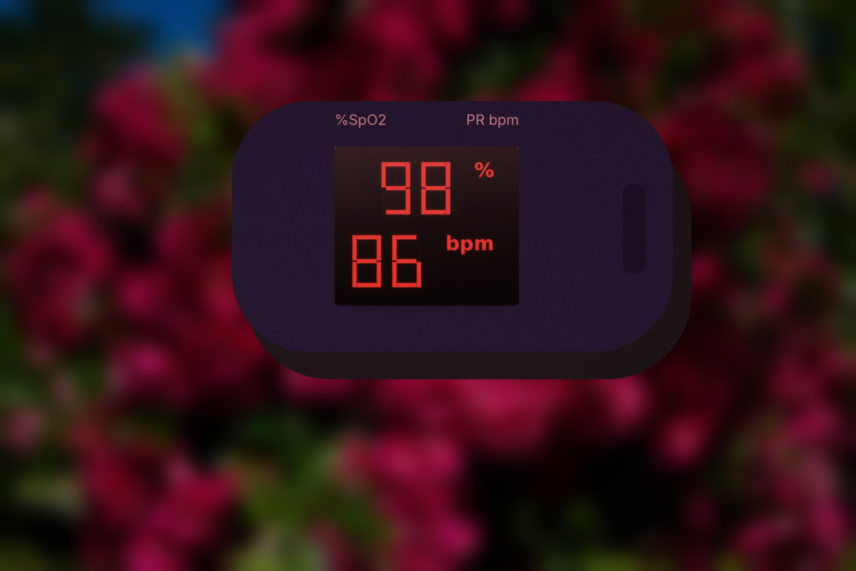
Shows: 98; %
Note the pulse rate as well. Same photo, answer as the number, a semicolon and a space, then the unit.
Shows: 86; bpm
